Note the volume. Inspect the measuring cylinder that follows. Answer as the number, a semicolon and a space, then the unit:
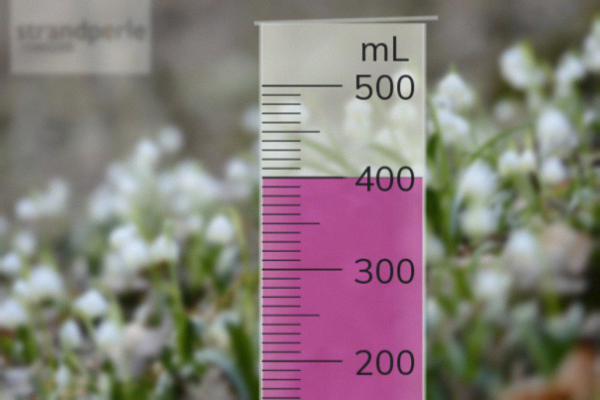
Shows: 400; mL
